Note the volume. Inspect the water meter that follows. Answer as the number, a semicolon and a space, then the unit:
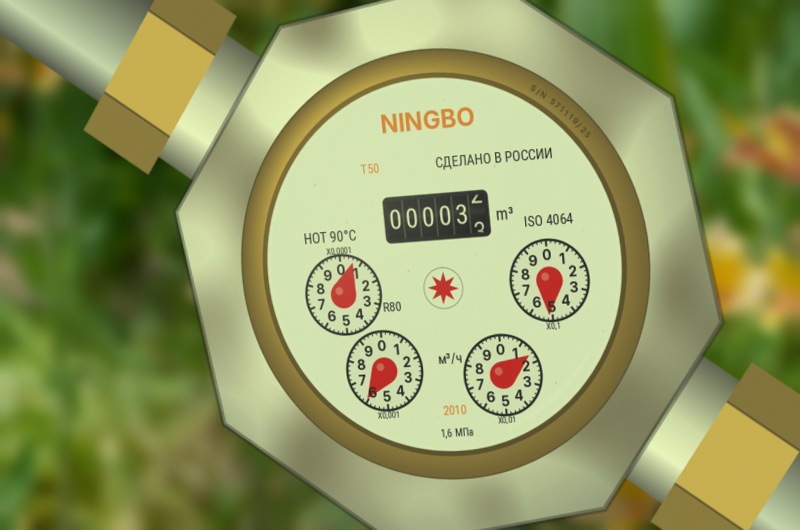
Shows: 32.5160; m³
